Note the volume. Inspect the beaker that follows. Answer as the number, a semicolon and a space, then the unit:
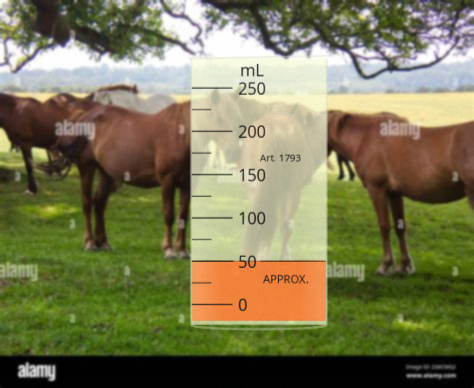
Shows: 50; mL
